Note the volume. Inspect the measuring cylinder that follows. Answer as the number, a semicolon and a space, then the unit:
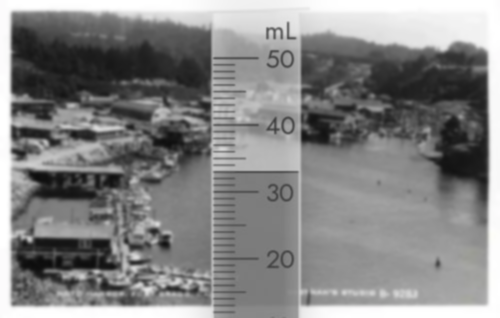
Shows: 33; mL
